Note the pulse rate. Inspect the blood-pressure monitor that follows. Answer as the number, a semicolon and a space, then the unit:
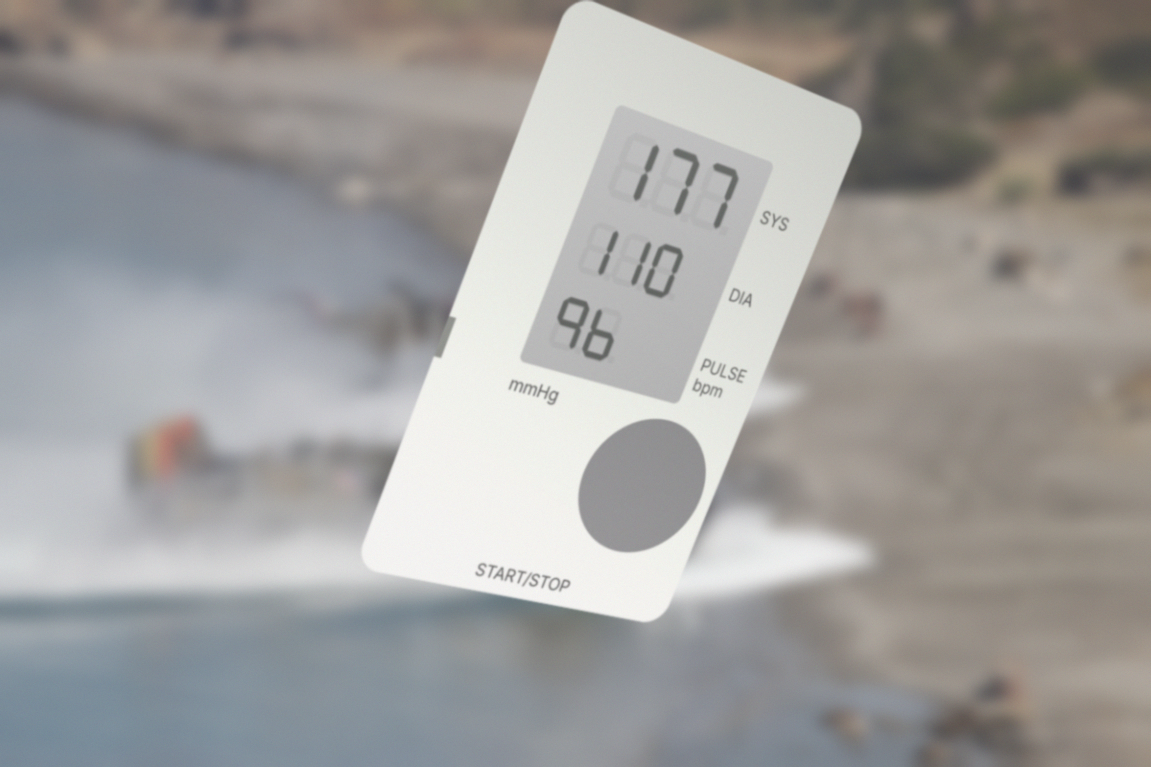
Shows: 96; bpm
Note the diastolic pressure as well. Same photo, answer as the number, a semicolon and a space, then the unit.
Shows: 110; mmHg
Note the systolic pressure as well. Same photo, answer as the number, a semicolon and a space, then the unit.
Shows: 177; mmHg
